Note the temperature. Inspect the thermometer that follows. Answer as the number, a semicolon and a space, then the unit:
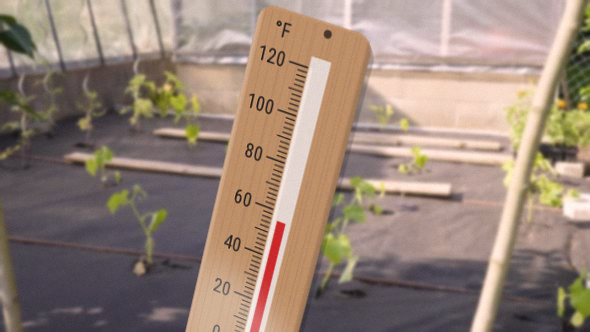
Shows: 56; °F
